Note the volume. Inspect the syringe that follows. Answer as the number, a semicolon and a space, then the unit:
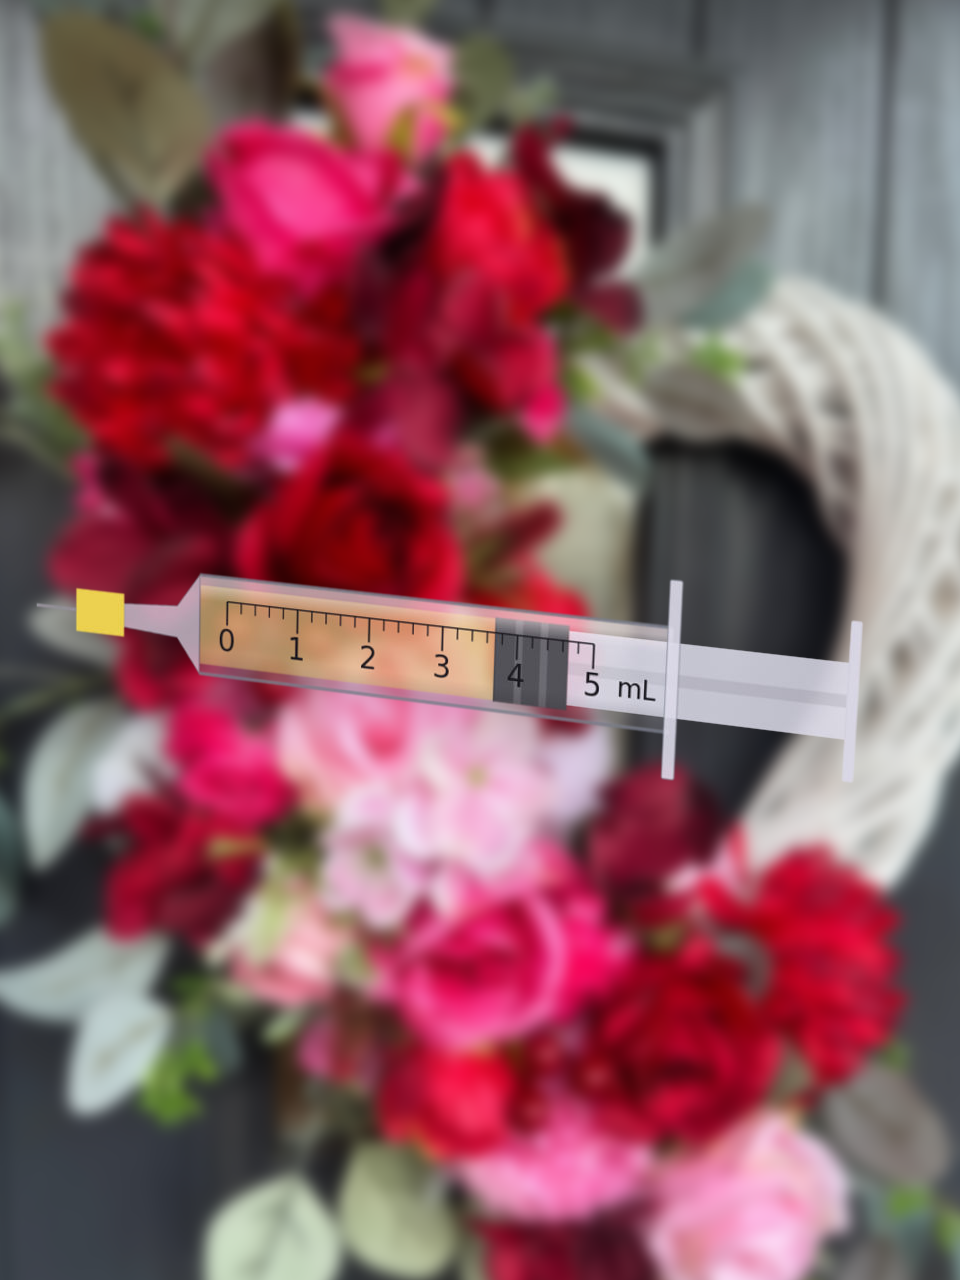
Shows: 3.7; mL
